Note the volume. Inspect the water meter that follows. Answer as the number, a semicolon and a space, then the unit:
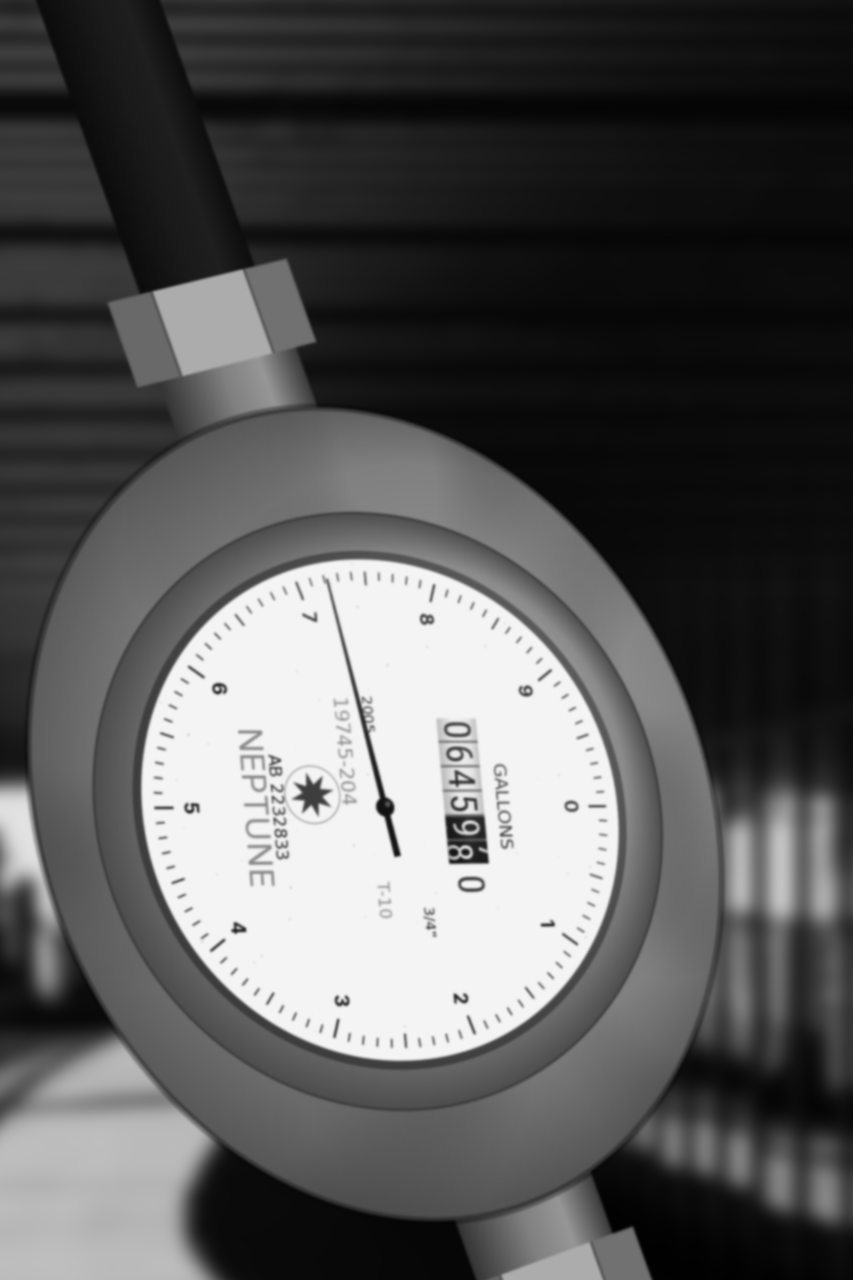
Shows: 645977.2; gal
